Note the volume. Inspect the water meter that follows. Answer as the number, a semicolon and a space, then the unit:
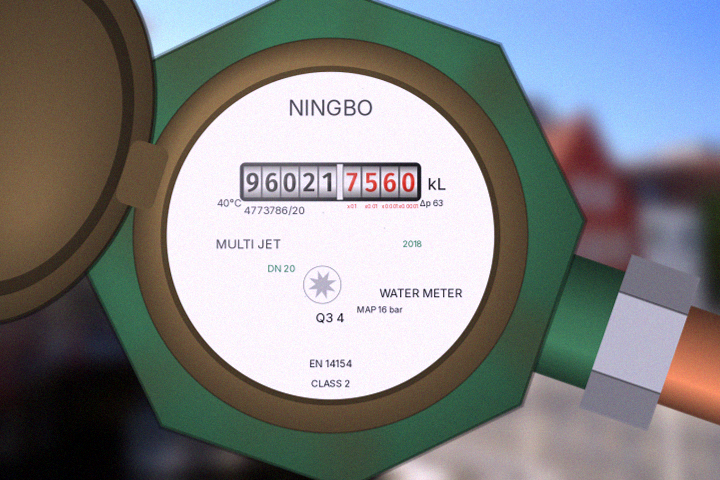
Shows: 96021.7560; kL
